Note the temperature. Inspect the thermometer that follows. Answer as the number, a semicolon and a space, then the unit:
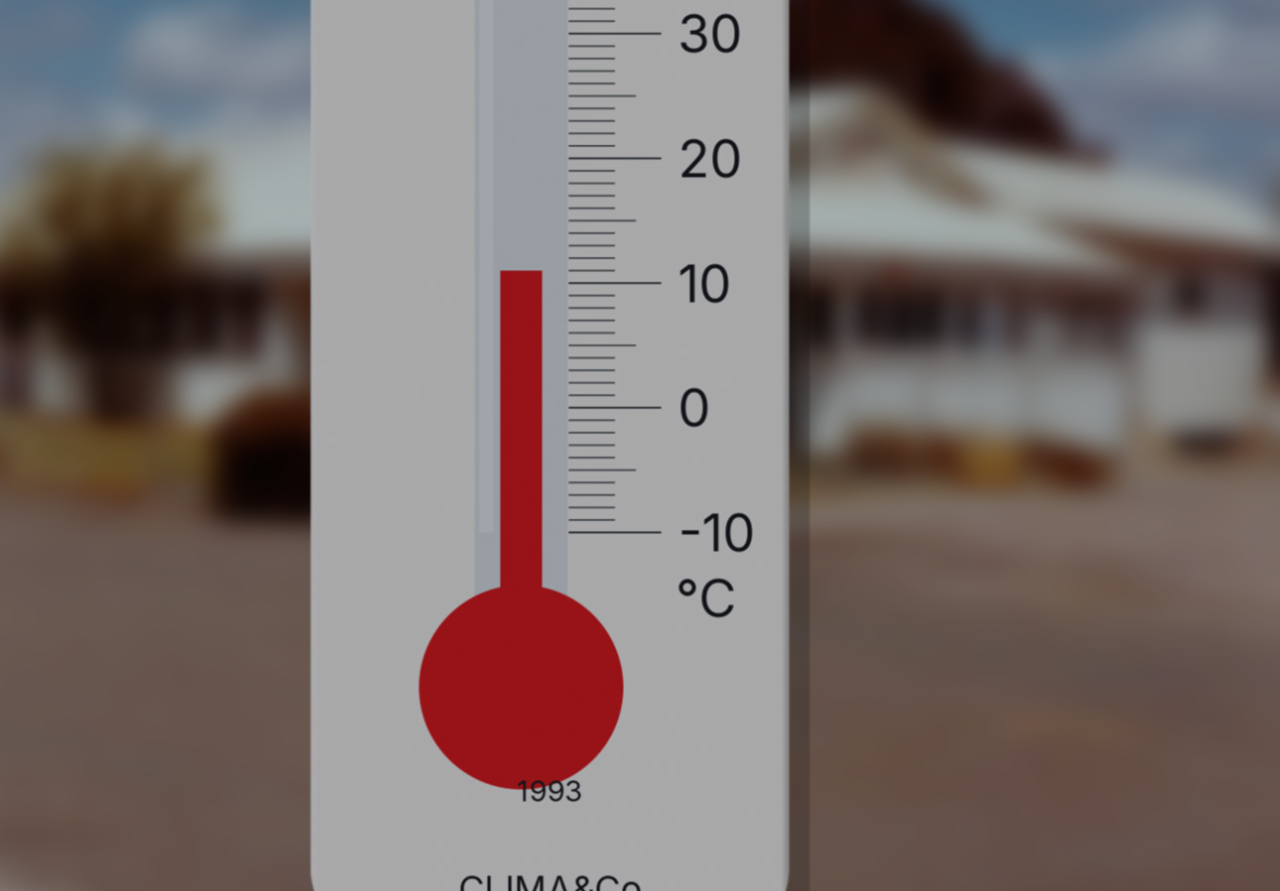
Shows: 11; °C
